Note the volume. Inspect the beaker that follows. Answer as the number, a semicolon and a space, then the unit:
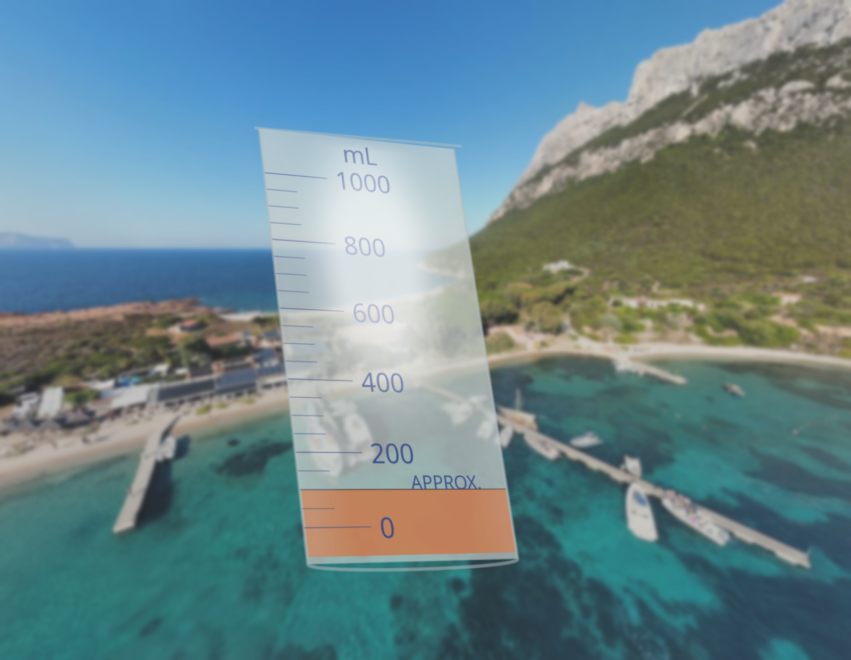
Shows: 100; mL
